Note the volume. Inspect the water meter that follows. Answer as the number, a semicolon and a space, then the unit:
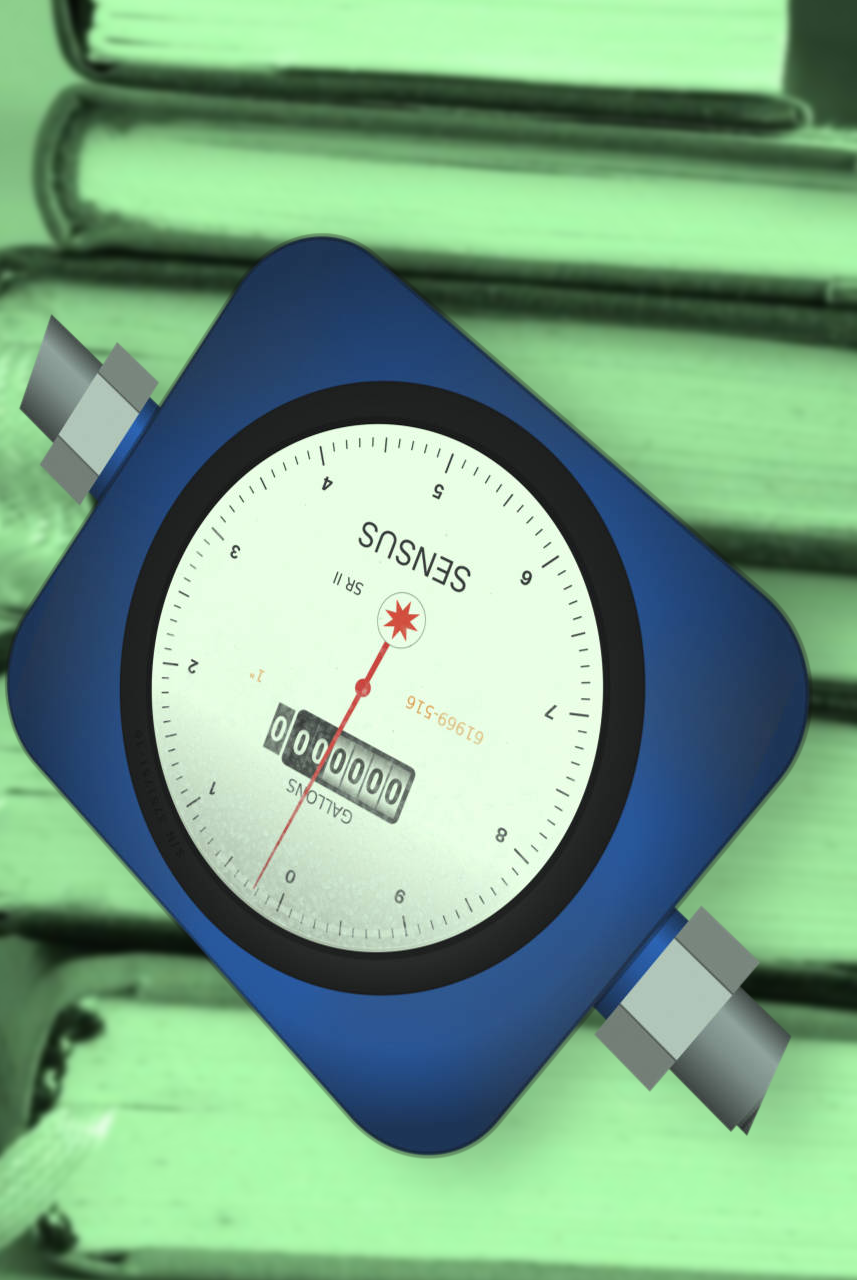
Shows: 0.2; gal
